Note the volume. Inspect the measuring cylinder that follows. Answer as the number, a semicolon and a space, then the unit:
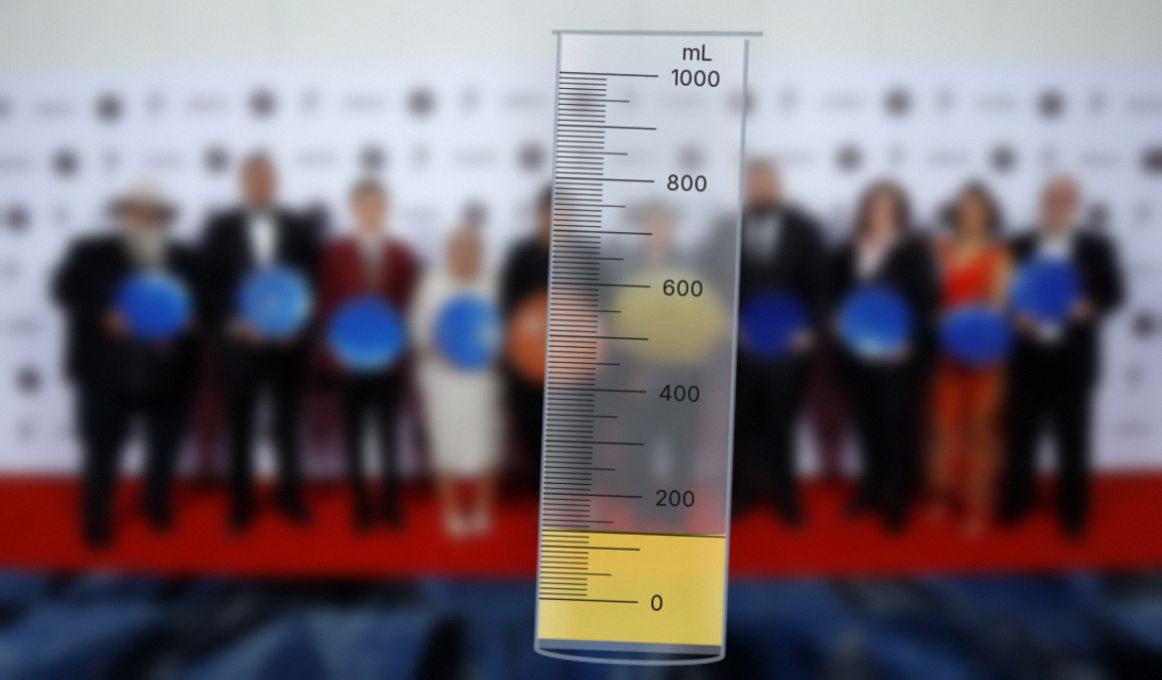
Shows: 130; mL
